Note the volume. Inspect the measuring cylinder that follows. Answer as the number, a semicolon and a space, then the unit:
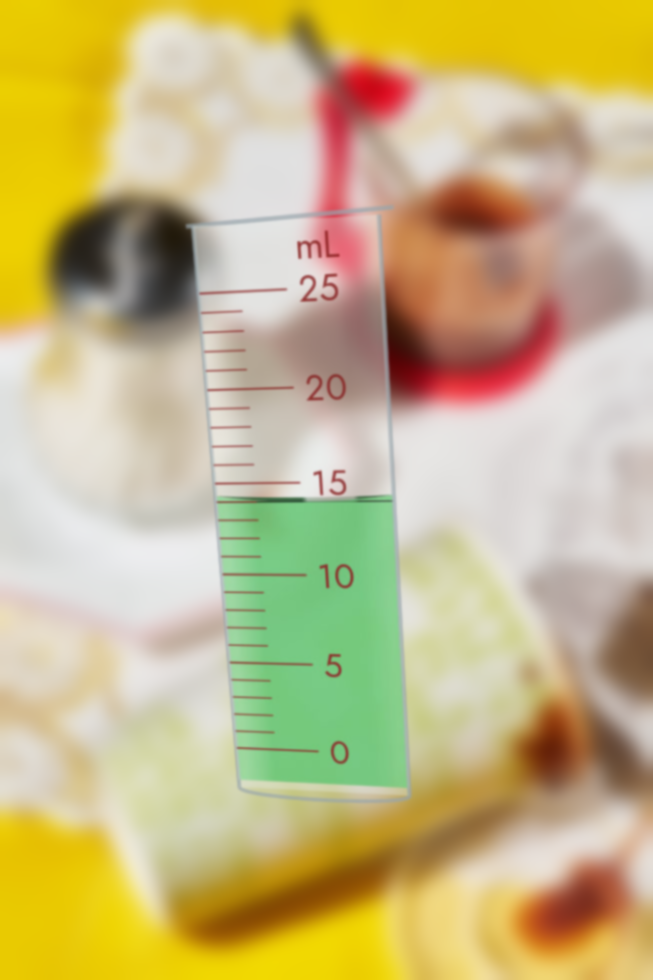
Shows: 14; mL
